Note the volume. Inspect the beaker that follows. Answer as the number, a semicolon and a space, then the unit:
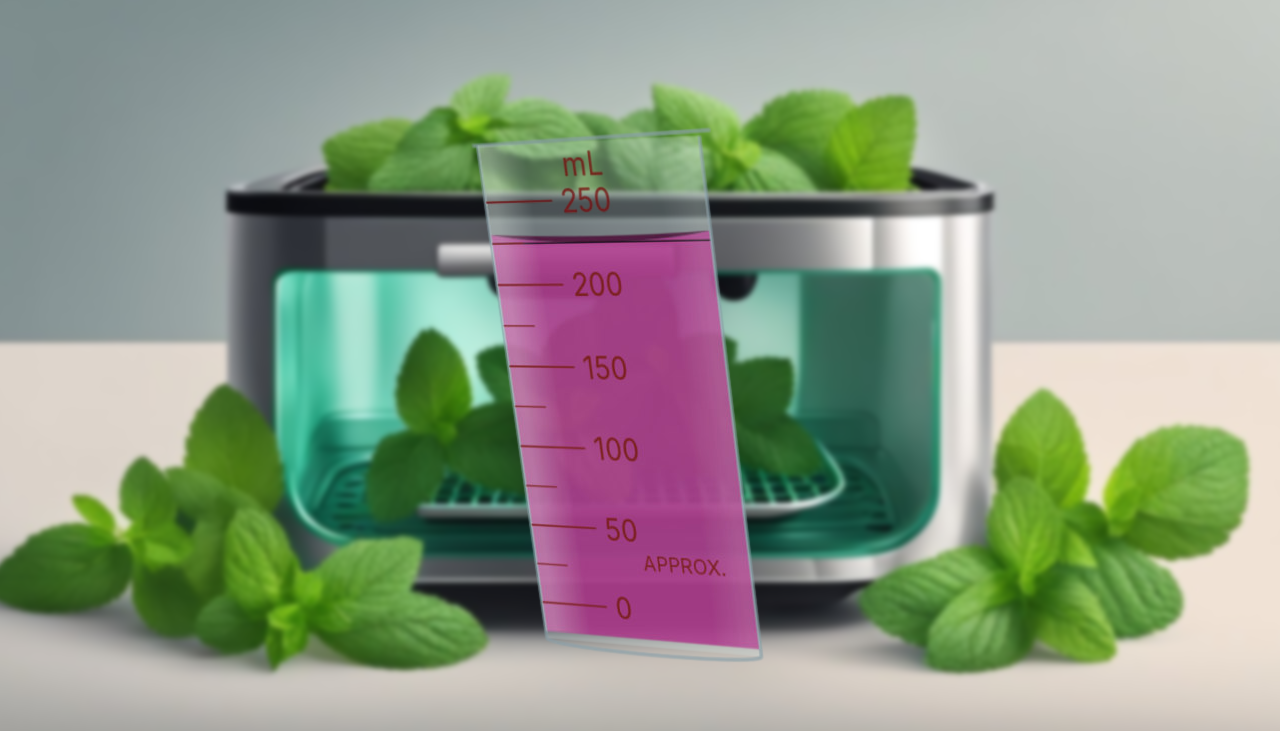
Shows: 225; mL
